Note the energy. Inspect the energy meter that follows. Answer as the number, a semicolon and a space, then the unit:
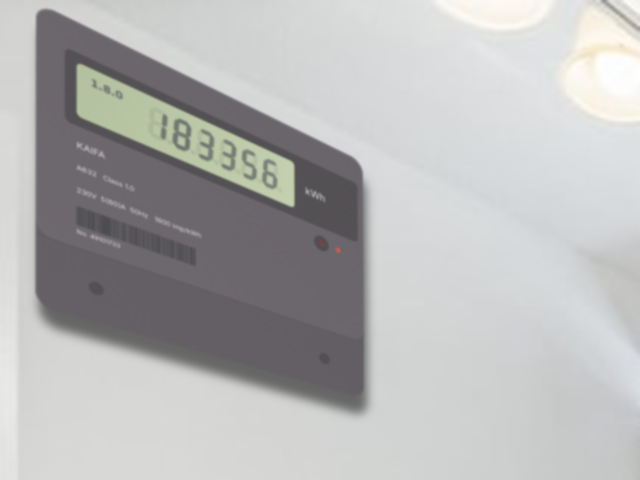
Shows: 183356; kWh
